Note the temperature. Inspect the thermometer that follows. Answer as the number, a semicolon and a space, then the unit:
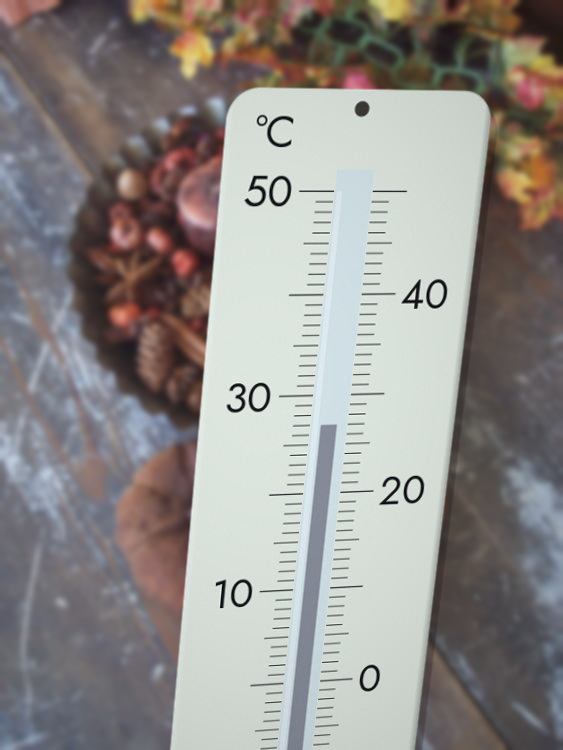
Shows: 27; °C
